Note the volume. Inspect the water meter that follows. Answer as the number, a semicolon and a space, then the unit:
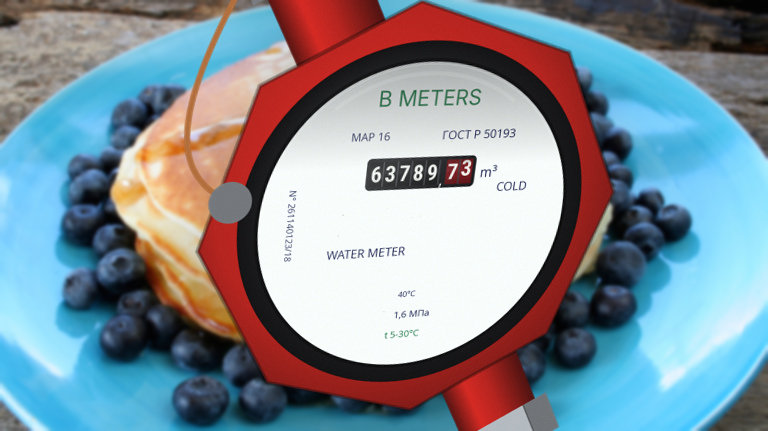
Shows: 63789.73; m³
